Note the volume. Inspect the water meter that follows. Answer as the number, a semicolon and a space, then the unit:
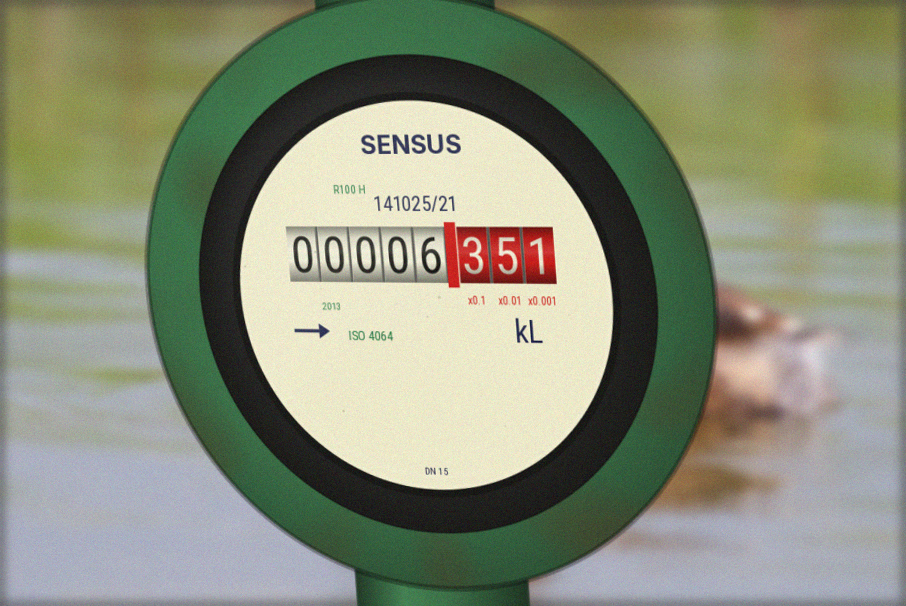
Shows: 6.351; kL
